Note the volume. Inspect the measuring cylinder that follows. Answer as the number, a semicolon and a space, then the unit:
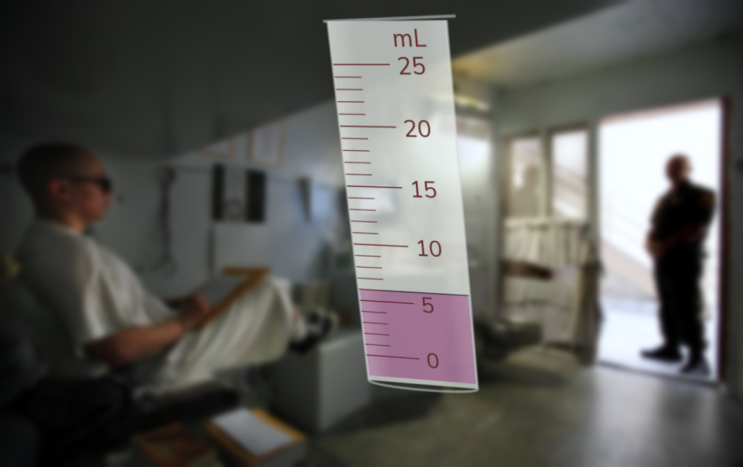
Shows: 6; mL
